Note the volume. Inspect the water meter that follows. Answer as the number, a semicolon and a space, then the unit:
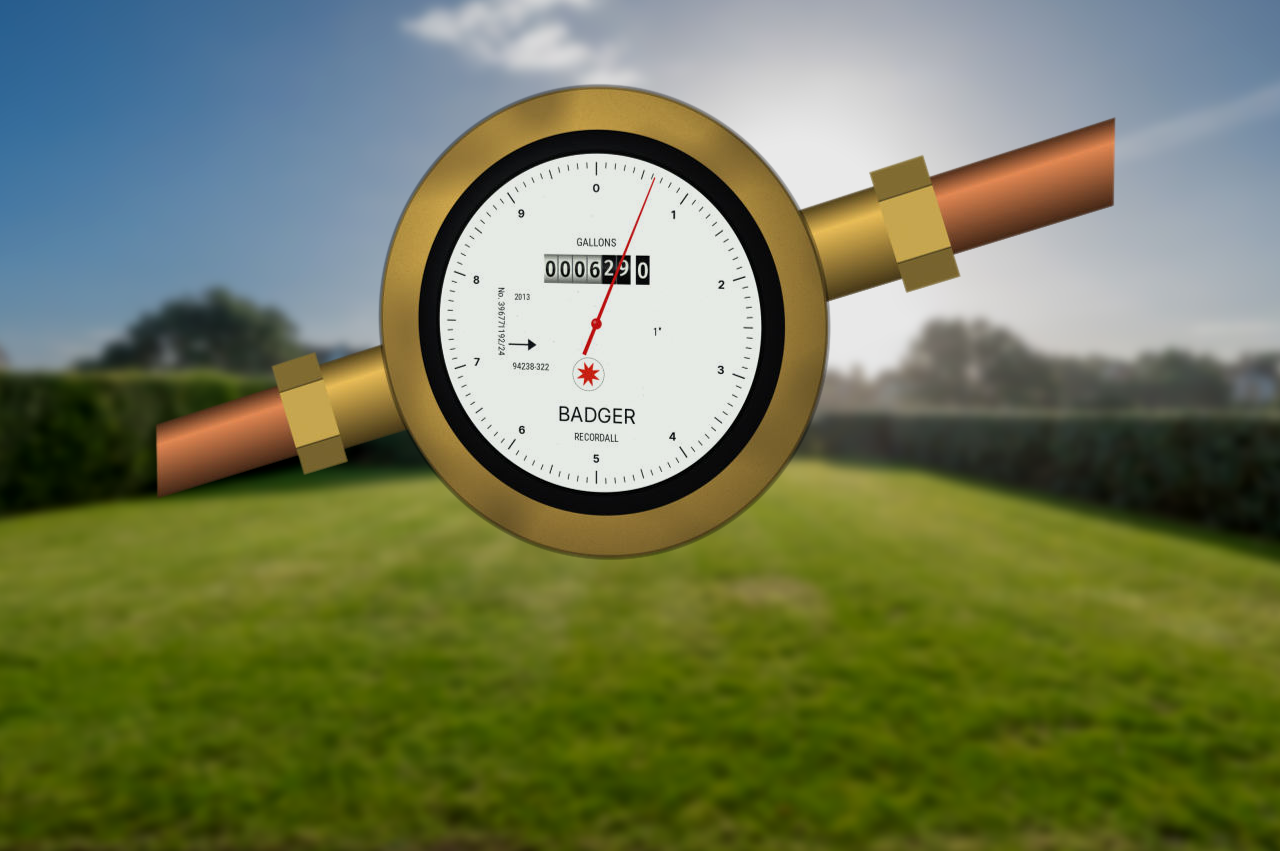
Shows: 6290.6; gal
